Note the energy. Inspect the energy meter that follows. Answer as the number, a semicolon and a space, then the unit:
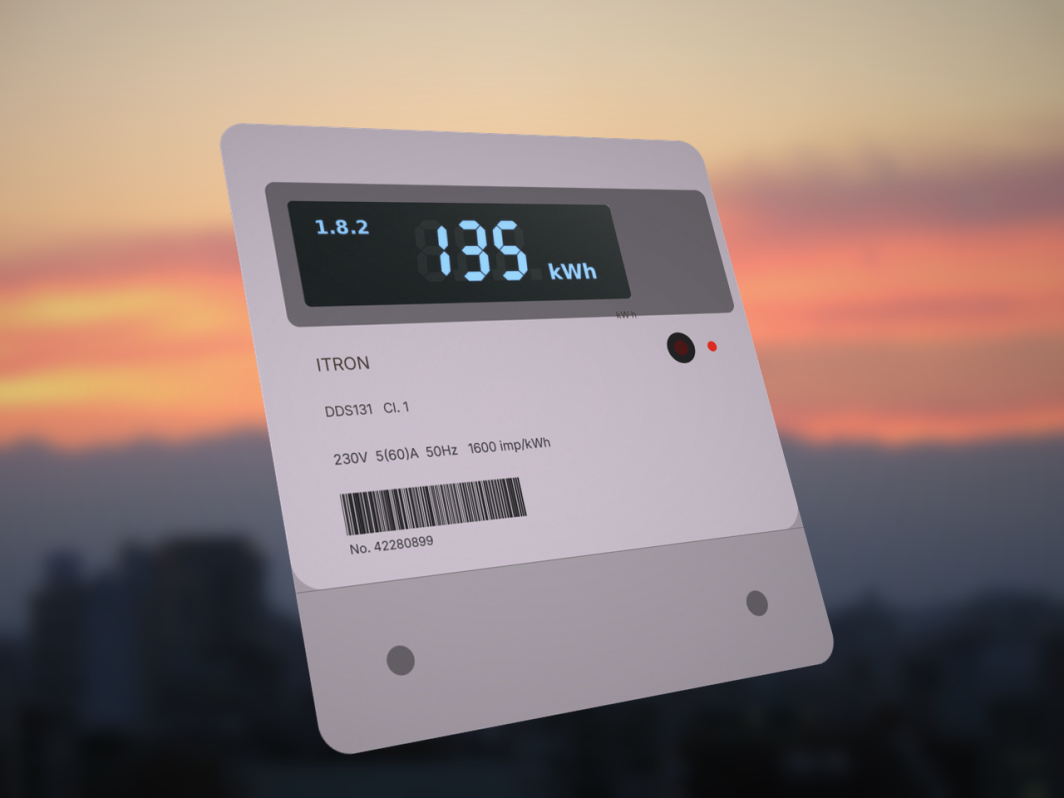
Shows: 135; kWh
